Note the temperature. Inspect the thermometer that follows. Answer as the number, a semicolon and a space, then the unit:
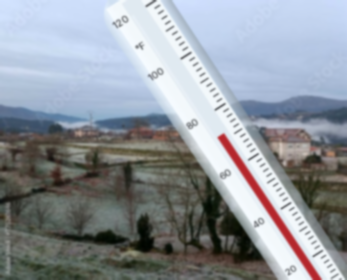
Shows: 72; °F
